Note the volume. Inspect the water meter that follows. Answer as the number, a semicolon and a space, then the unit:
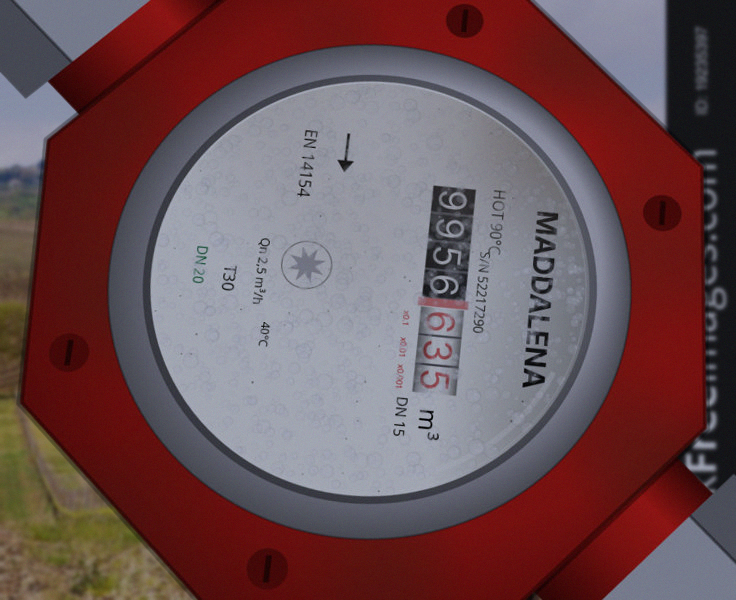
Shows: 9956.635; m³
